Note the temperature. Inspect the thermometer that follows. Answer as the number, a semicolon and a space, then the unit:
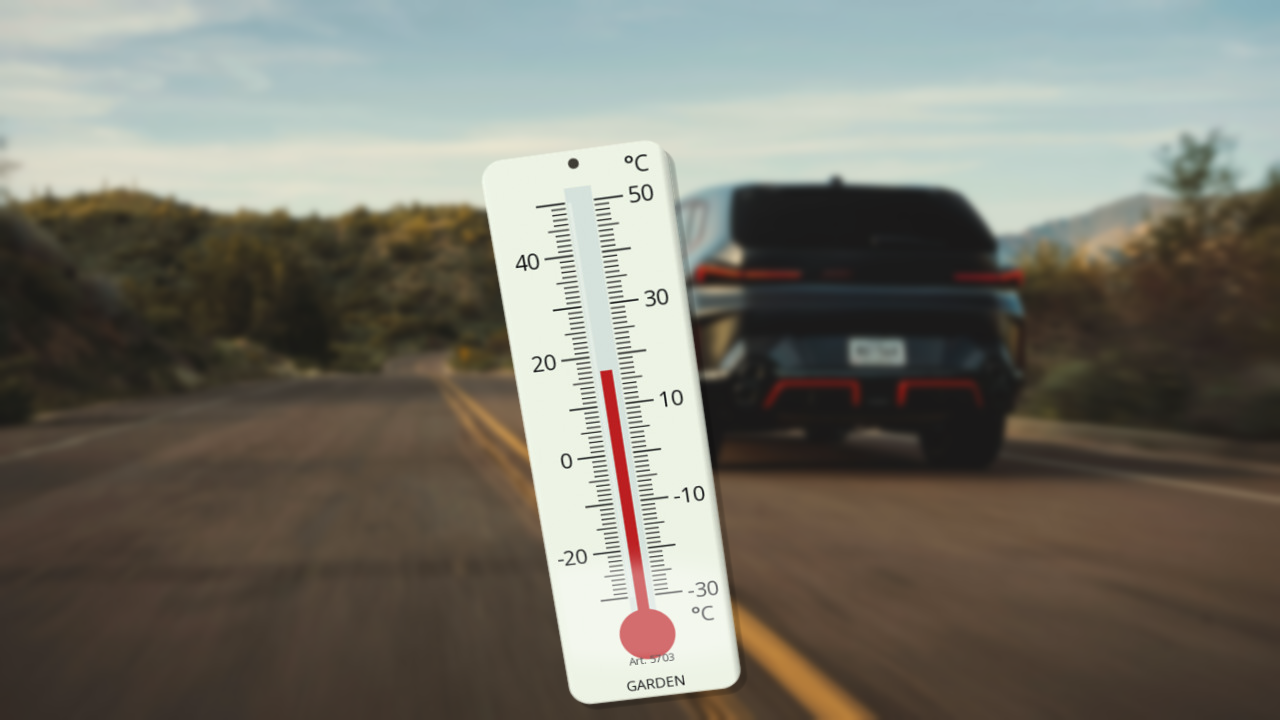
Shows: 17; °C
